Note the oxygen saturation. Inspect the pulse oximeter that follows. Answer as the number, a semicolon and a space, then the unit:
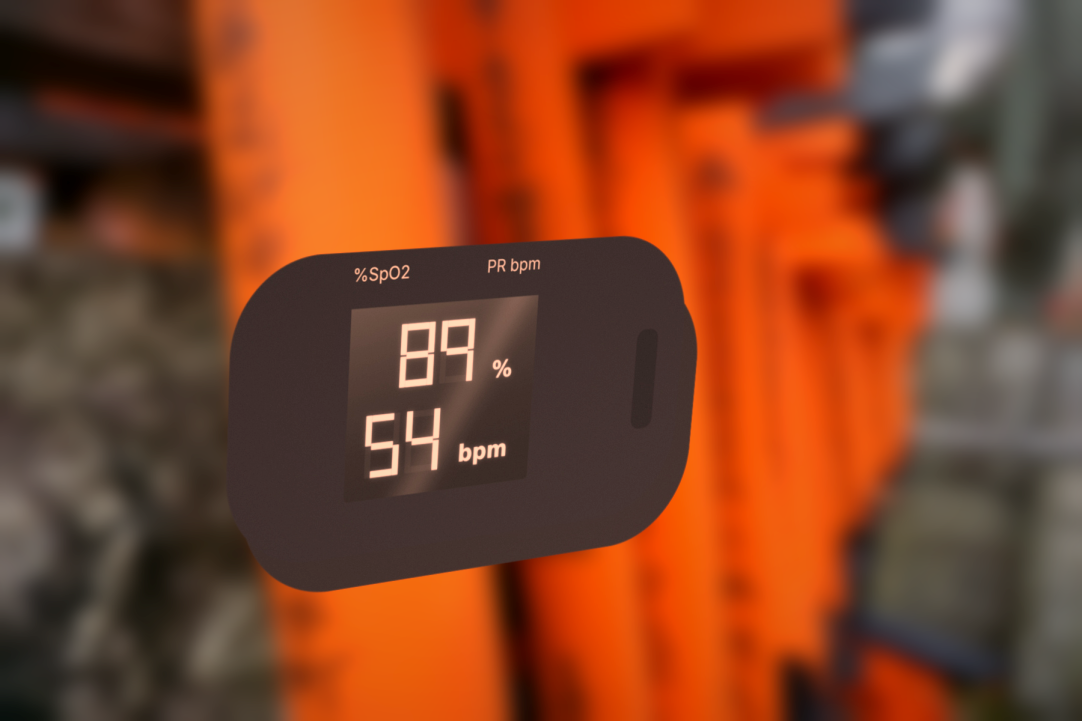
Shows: 89; %
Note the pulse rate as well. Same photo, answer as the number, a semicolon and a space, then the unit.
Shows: 54; bpm
